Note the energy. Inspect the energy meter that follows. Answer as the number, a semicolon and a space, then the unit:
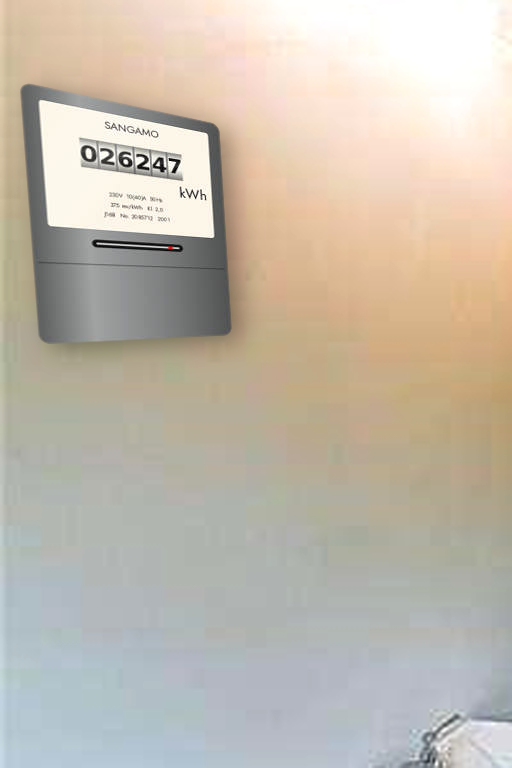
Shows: 26247; kWh
